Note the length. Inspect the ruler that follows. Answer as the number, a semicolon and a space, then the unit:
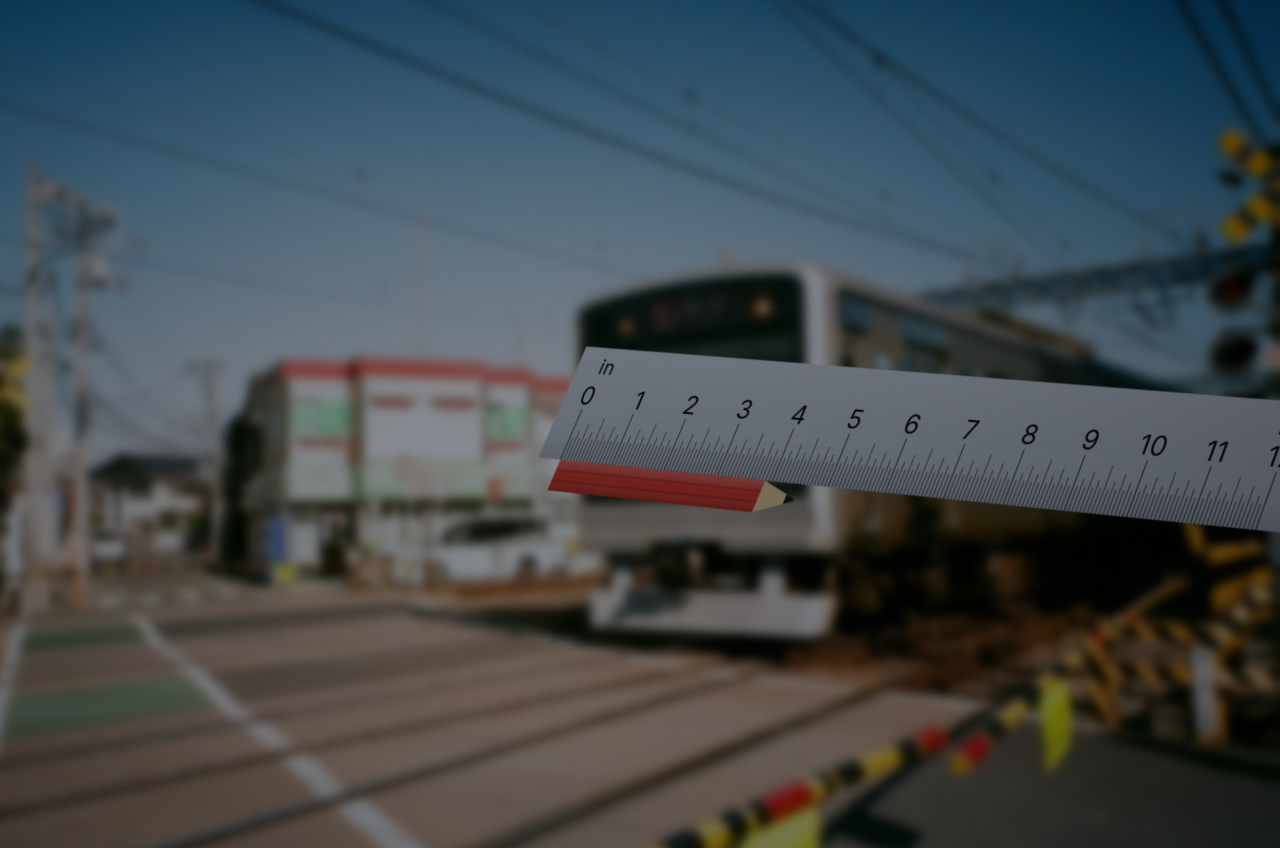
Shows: 4.5; in
